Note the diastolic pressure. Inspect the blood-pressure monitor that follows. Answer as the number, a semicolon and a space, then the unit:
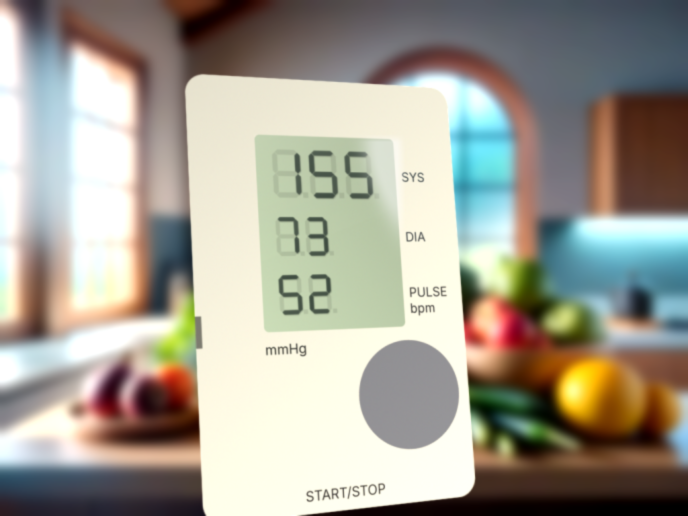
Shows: 73; mmHg
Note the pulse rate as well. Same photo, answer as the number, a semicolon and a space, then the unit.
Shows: 52; bpm
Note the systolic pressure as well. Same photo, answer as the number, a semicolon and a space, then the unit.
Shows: 155; mmHg
